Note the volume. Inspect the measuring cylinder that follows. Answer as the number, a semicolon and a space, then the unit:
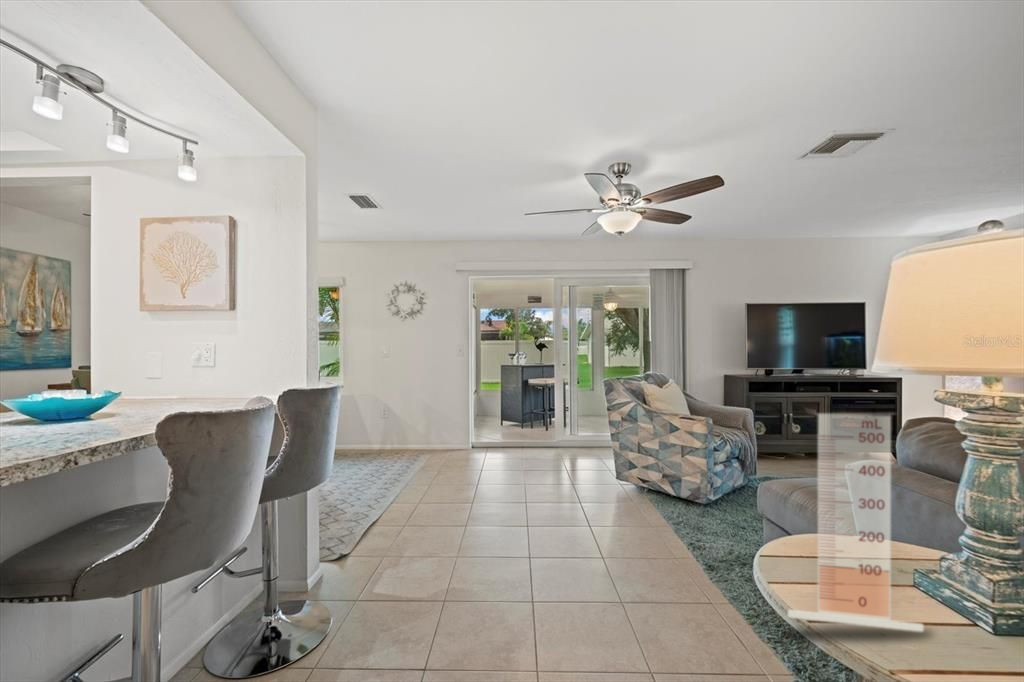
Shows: 100; mL
